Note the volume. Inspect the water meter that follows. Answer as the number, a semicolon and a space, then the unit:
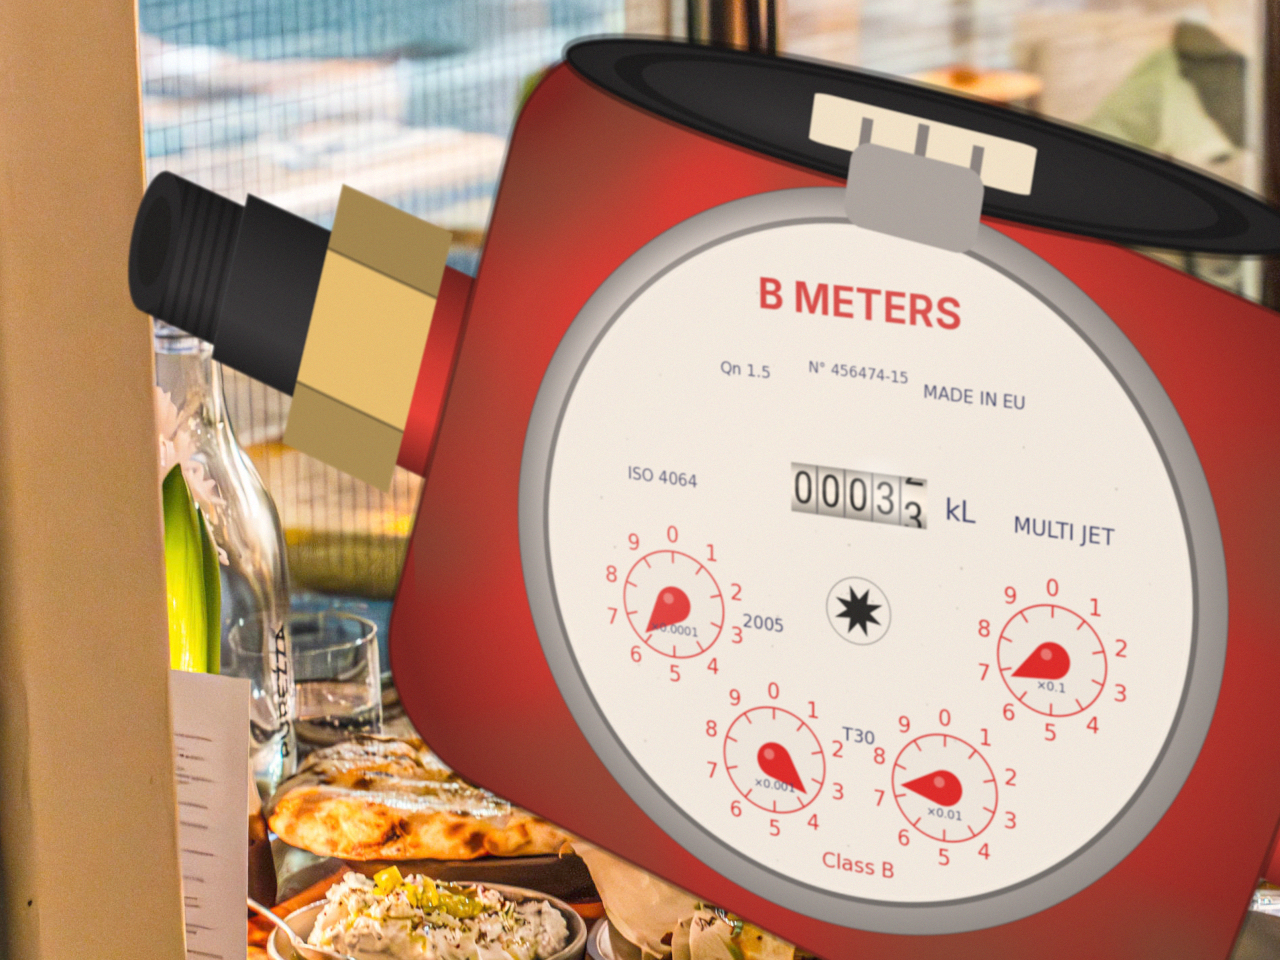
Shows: 32.6736; kL
